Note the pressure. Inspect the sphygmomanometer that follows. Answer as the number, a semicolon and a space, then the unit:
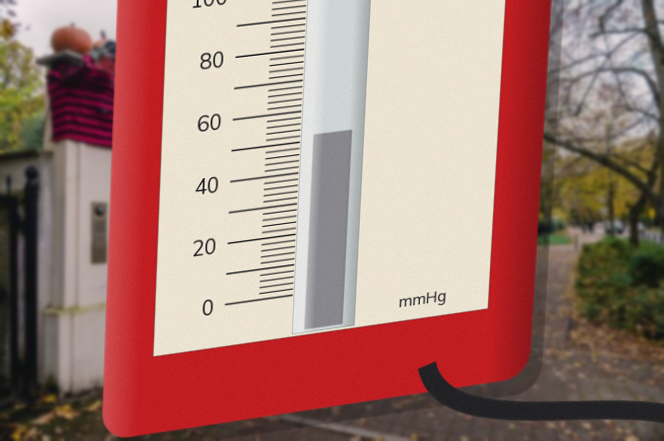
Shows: 52; mmHg
